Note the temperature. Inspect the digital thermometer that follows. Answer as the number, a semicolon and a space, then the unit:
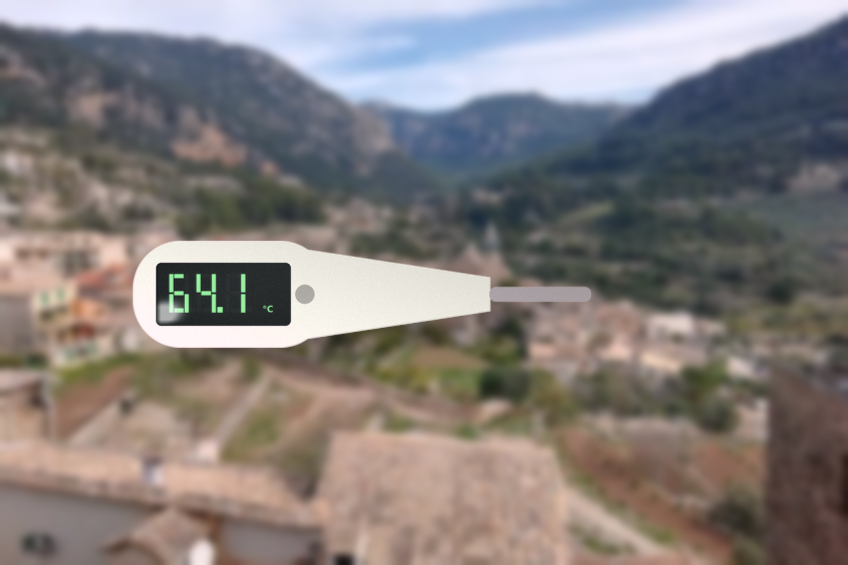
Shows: 64.1; °C
